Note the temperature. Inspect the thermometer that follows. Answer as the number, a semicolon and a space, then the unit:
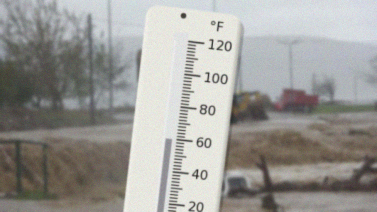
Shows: 60; °F
